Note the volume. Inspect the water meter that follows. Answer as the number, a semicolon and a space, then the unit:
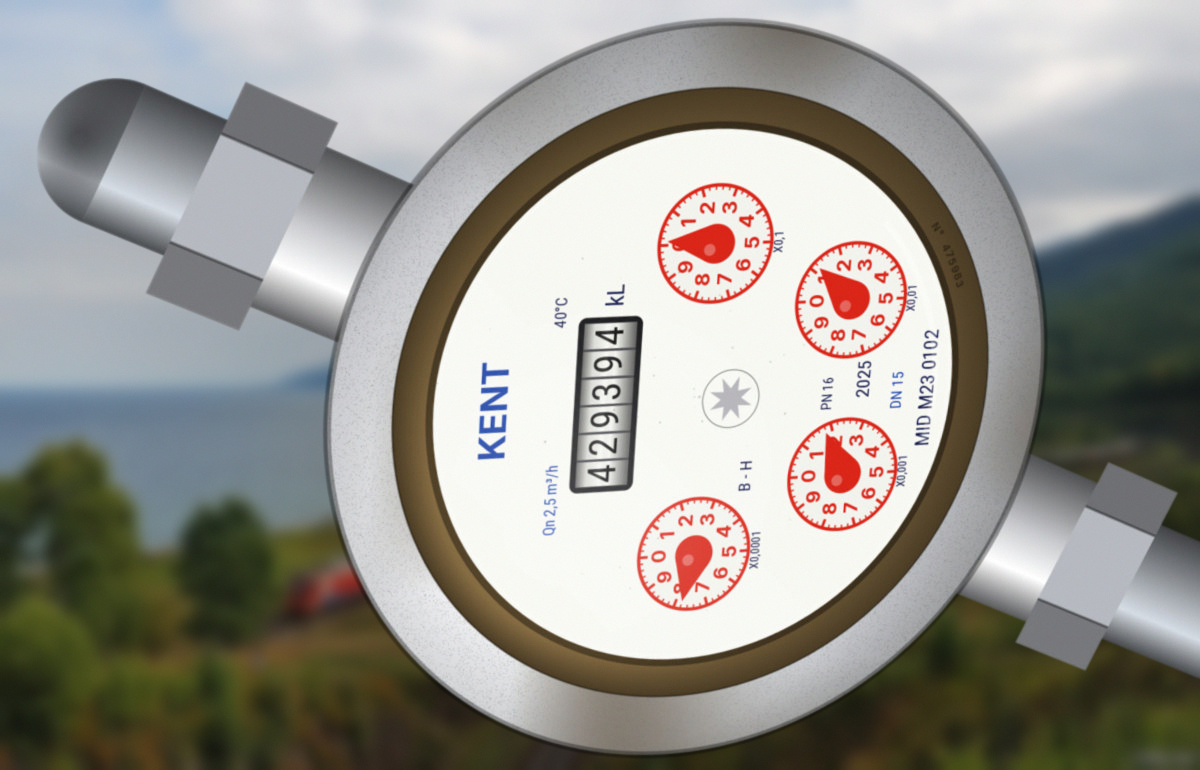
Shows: 429394.0117; kL
